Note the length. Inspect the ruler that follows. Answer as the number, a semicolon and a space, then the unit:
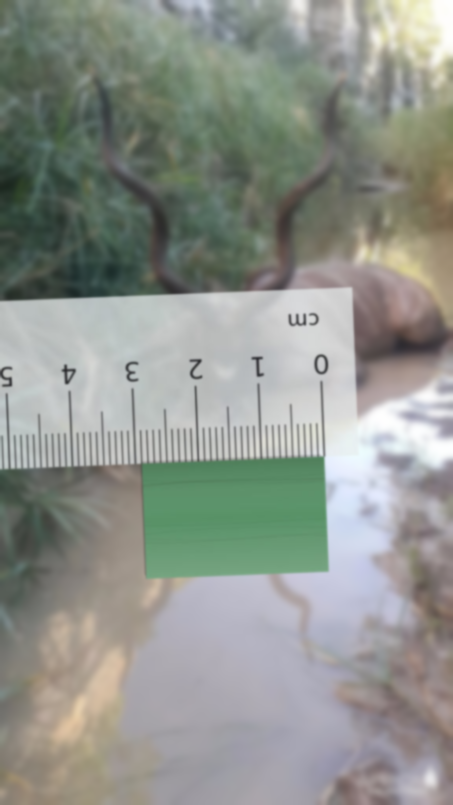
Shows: 2.9; cm
